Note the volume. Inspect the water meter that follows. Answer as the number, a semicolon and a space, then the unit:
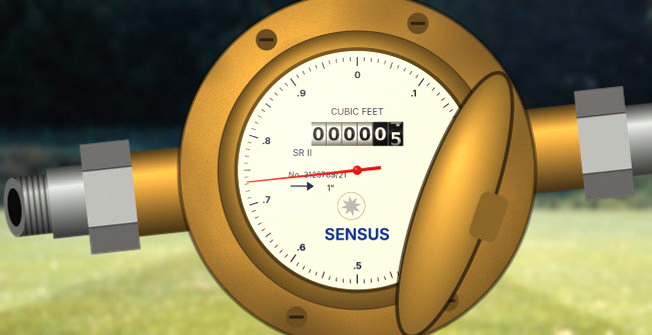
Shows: 4.73; ft³
